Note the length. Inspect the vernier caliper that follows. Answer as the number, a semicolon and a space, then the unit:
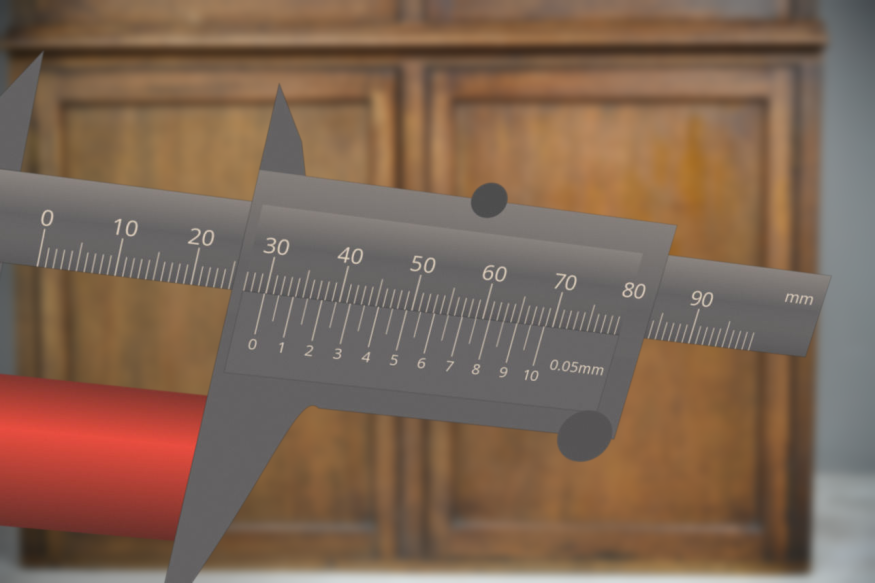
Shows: 29.8; mm
